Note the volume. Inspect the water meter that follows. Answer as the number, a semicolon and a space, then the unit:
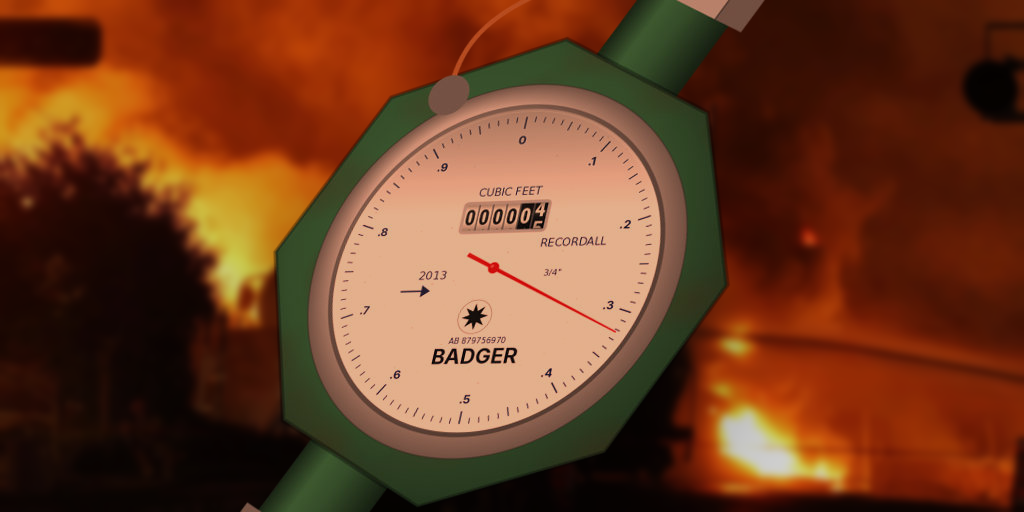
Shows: 4.32; ft³
